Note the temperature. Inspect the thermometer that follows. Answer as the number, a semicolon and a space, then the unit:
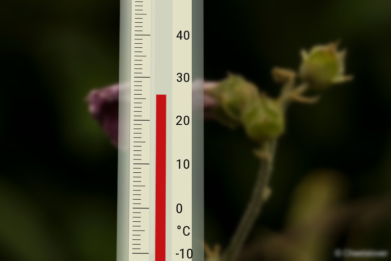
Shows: 26; °C
